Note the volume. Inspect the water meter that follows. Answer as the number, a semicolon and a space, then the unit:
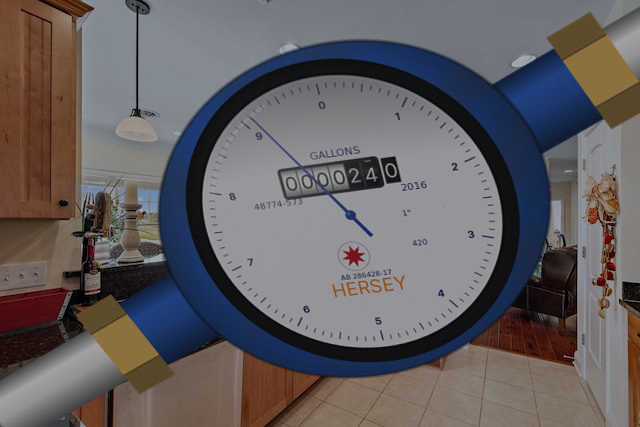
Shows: 239.1; gal
